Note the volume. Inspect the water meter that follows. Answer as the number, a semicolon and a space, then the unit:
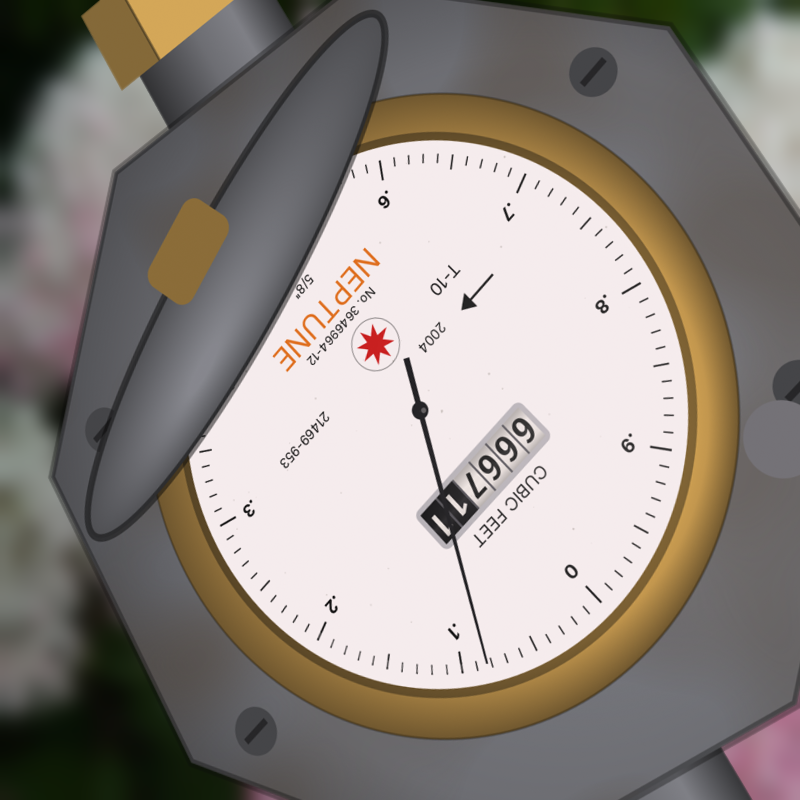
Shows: 666711.08; ft³
